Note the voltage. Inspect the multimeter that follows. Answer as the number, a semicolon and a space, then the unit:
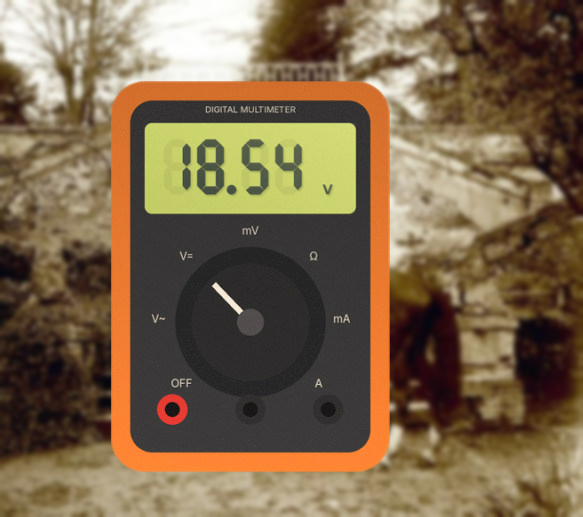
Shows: 18.54; V
